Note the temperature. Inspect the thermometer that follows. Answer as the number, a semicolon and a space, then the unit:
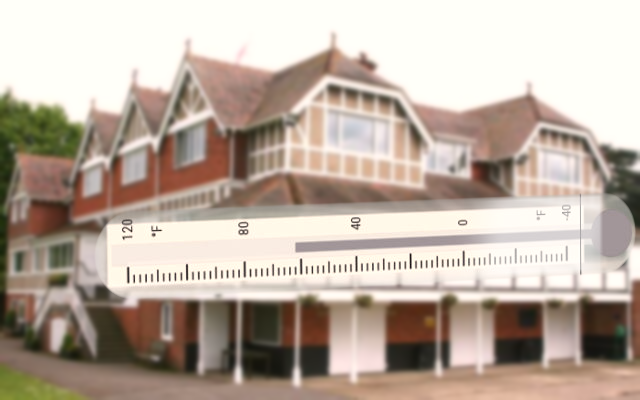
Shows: 62; °F
